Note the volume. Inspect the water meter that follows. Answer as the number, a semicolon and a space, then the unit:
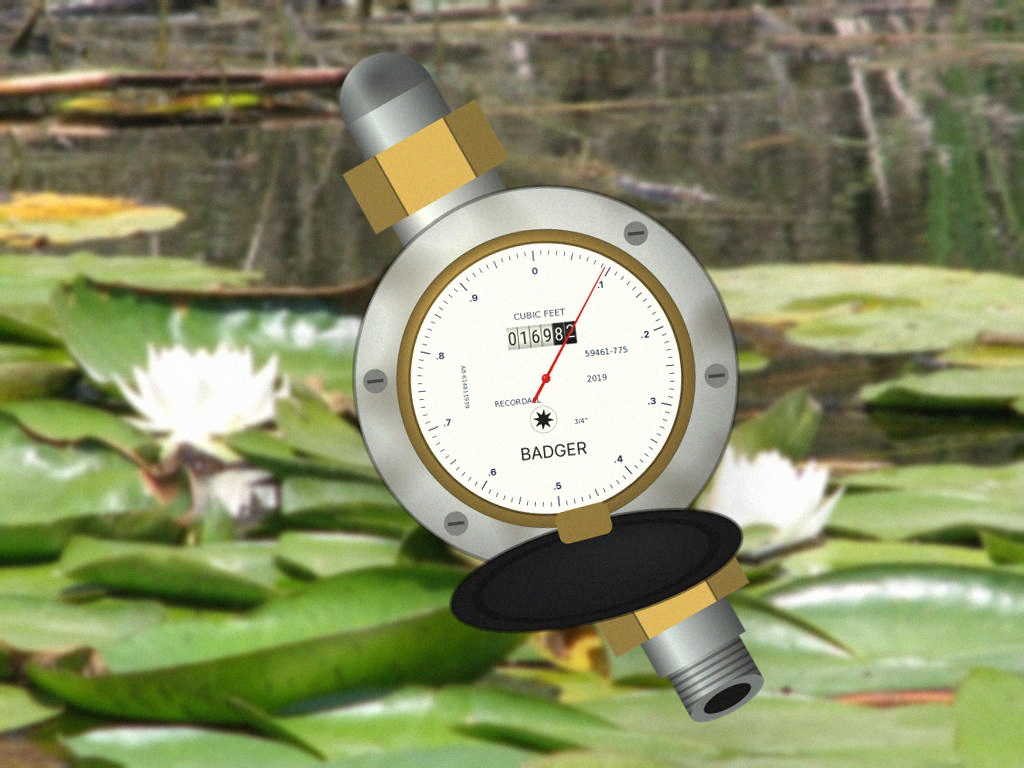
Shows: 16982.09; ft³
